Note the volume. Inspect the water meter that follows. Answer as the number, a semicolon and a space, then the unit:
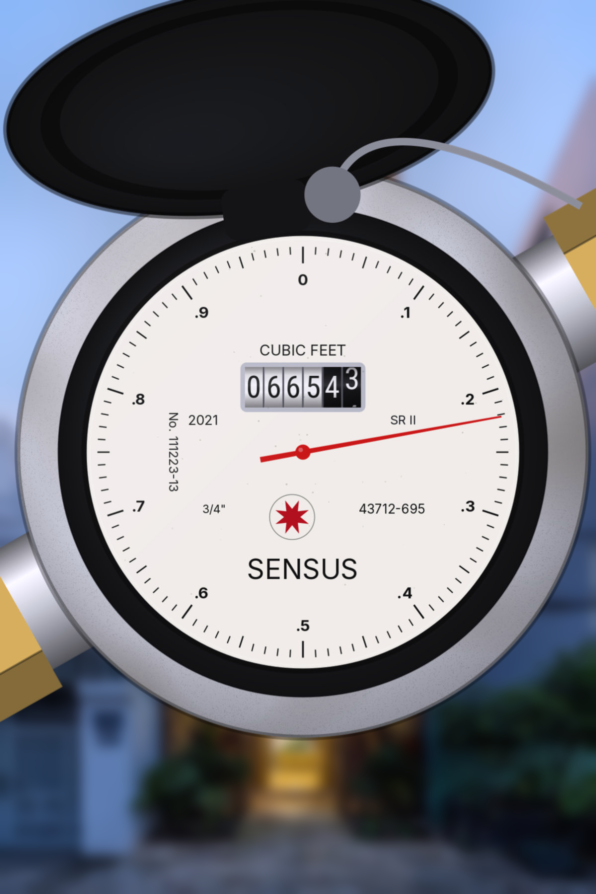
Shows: 66543.22; ft³
